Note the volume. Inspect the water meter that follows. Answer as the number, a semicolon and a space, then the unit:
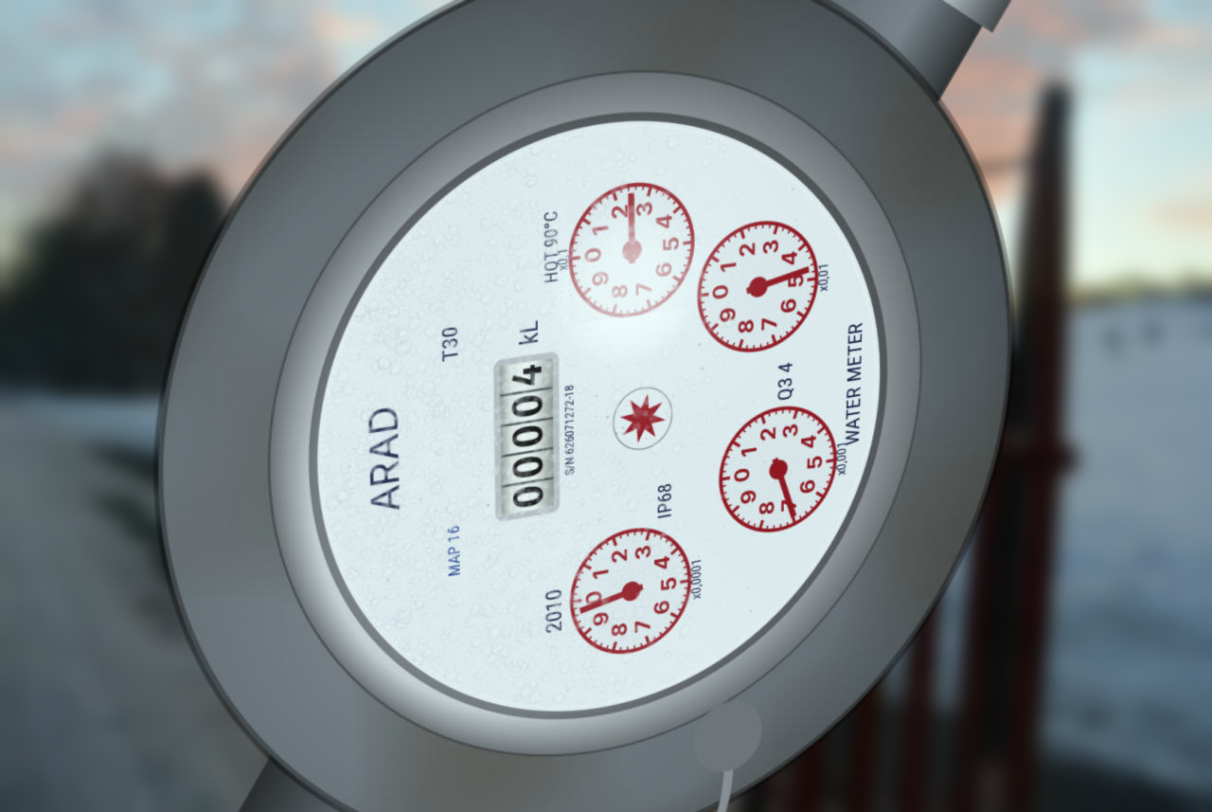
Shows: 4.2469; kL
